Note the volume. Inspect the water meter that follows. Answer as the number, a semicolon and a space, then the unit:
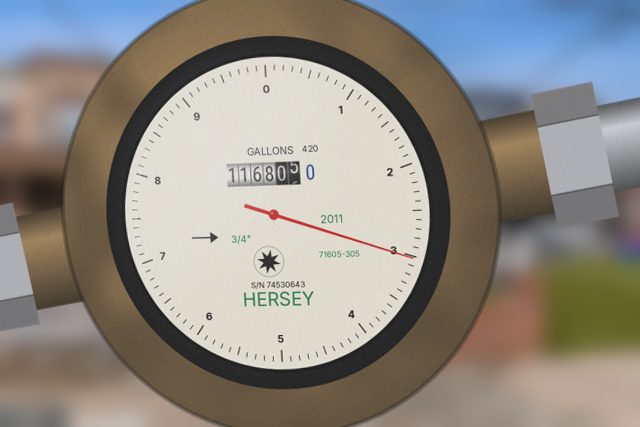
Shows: 1168053.0; gal
